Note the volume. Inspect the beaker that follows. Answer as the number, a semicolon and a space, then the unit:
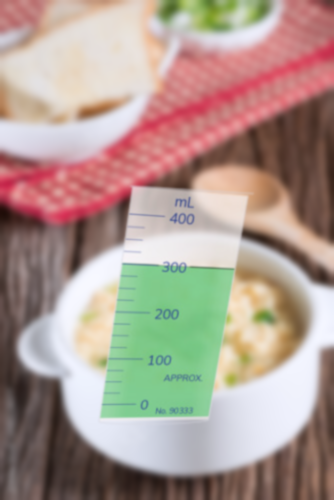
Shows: 300; mL
